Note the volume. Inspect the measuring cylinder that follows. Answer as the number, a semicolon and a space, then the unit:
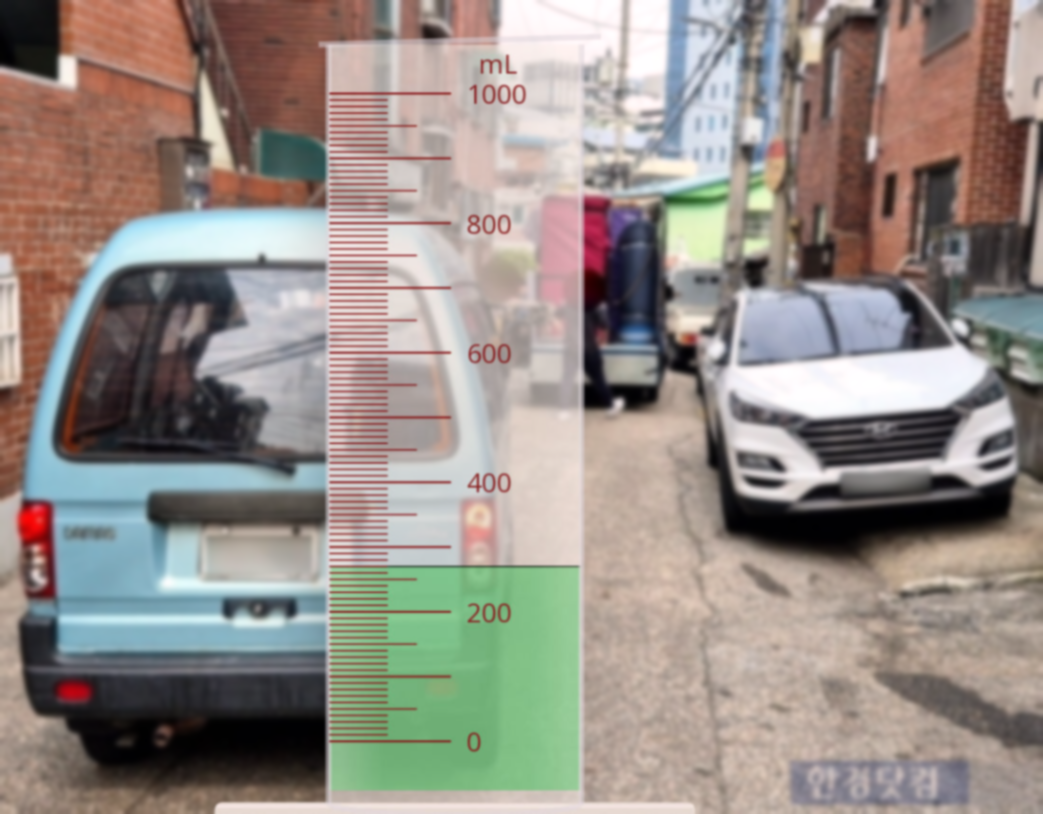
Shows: 270; mL
